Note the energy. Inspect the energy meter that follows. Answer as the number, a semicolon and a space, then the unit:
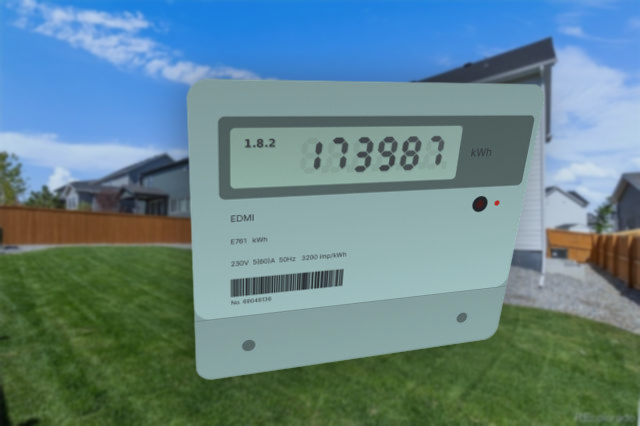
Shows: 173987; kWh
